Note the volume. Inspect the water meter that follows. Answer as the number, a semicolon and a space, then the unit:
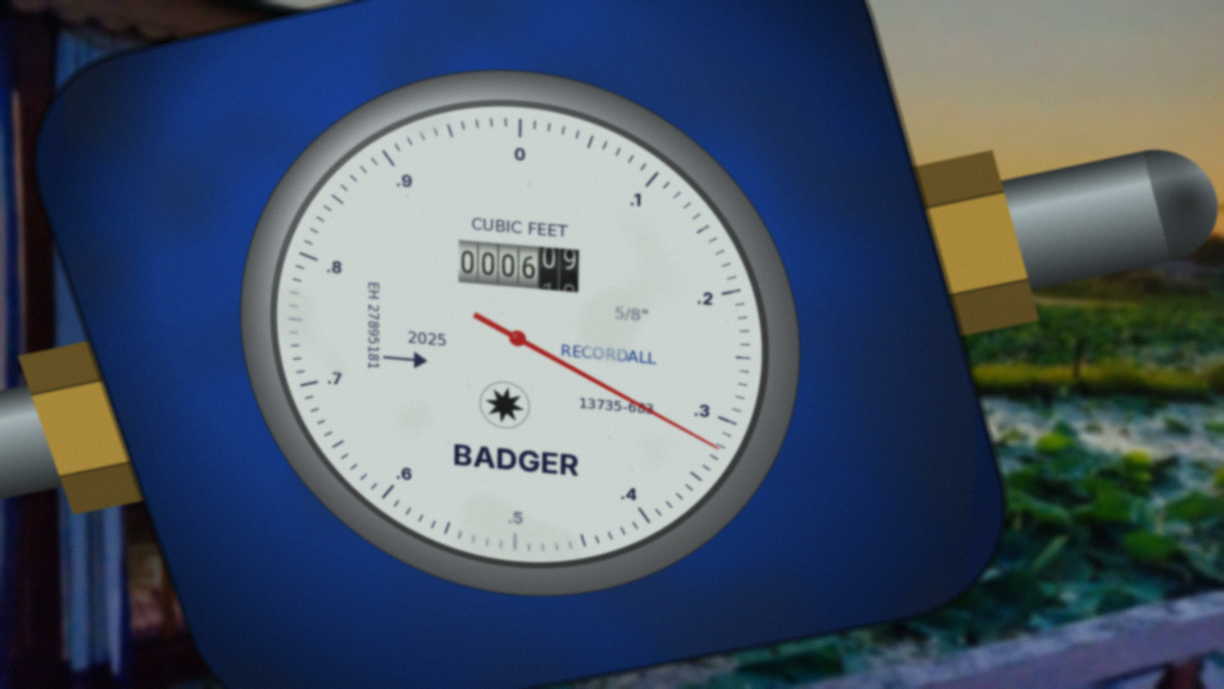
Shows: 609.32; ft³
